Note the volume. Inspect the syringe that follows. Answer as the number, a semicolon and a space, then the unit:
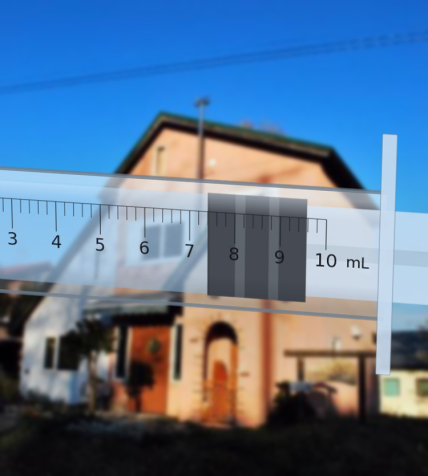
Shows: 7.4; mL
